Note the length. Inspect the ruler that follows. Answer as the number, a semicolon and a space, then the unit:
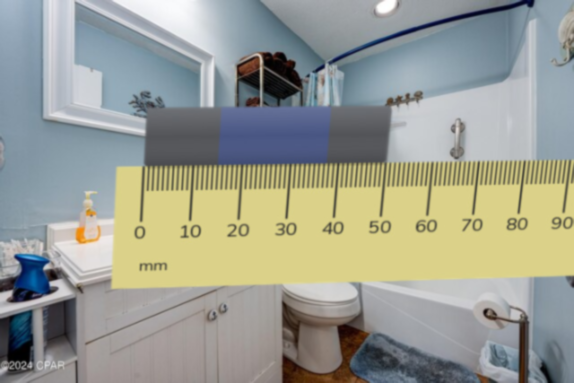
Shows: 50; mm
